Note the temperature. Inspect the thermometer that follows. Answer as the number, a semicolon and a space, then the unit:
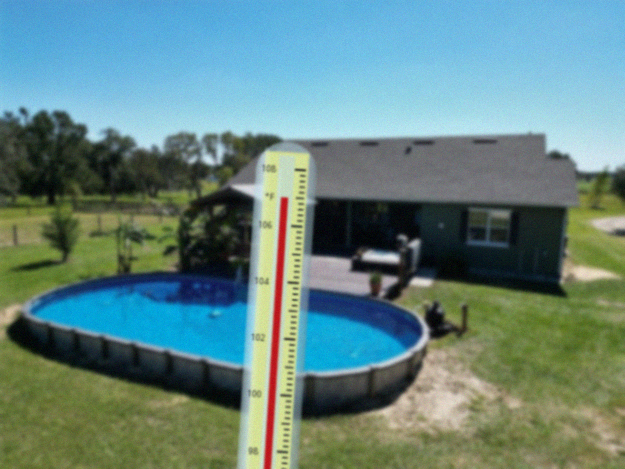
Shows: 107; °F
